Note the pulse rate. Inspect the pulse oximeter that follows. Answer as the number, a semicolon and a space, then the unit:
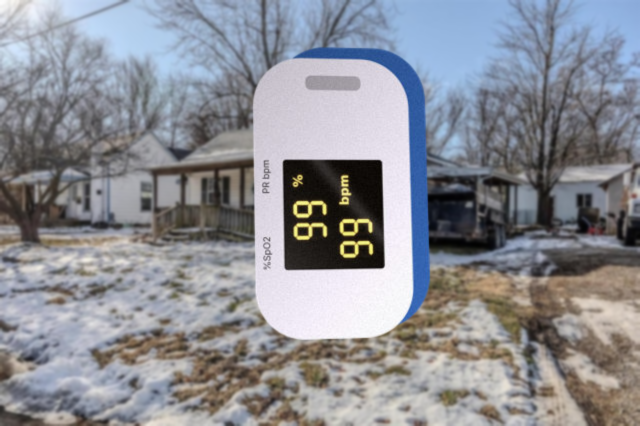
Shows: 99; bpm
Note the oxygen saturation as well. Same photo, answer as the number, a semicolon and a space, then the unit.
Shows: 99; %
